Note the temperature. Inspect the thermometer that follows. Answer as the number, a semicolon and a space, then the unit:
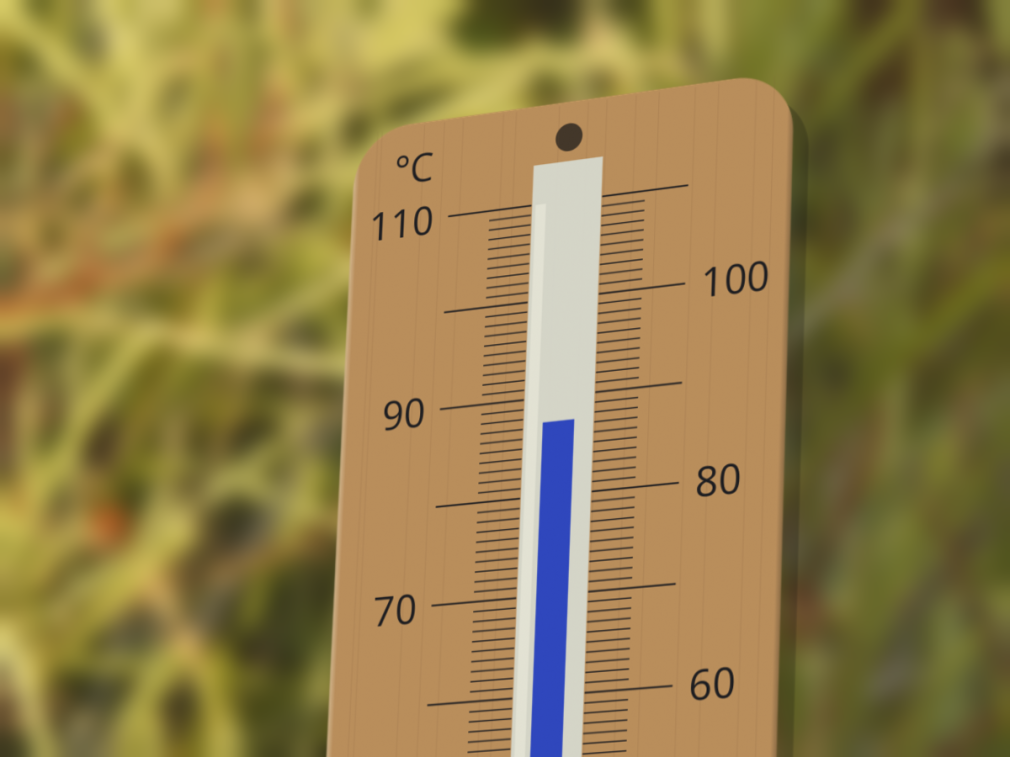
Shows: 87.5; °C
